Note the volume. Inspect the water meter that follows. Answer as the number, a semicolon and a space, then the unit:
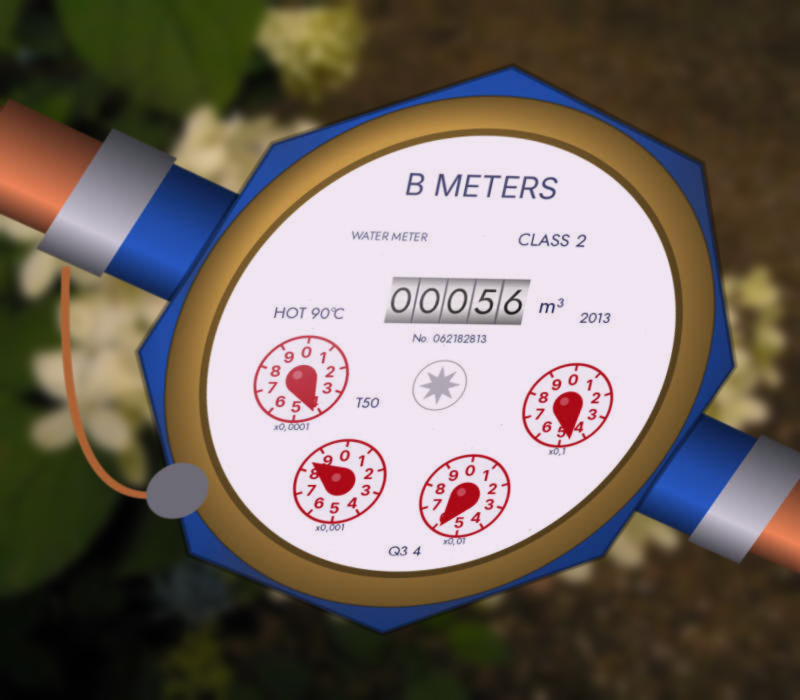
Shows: 56.4584; m³
